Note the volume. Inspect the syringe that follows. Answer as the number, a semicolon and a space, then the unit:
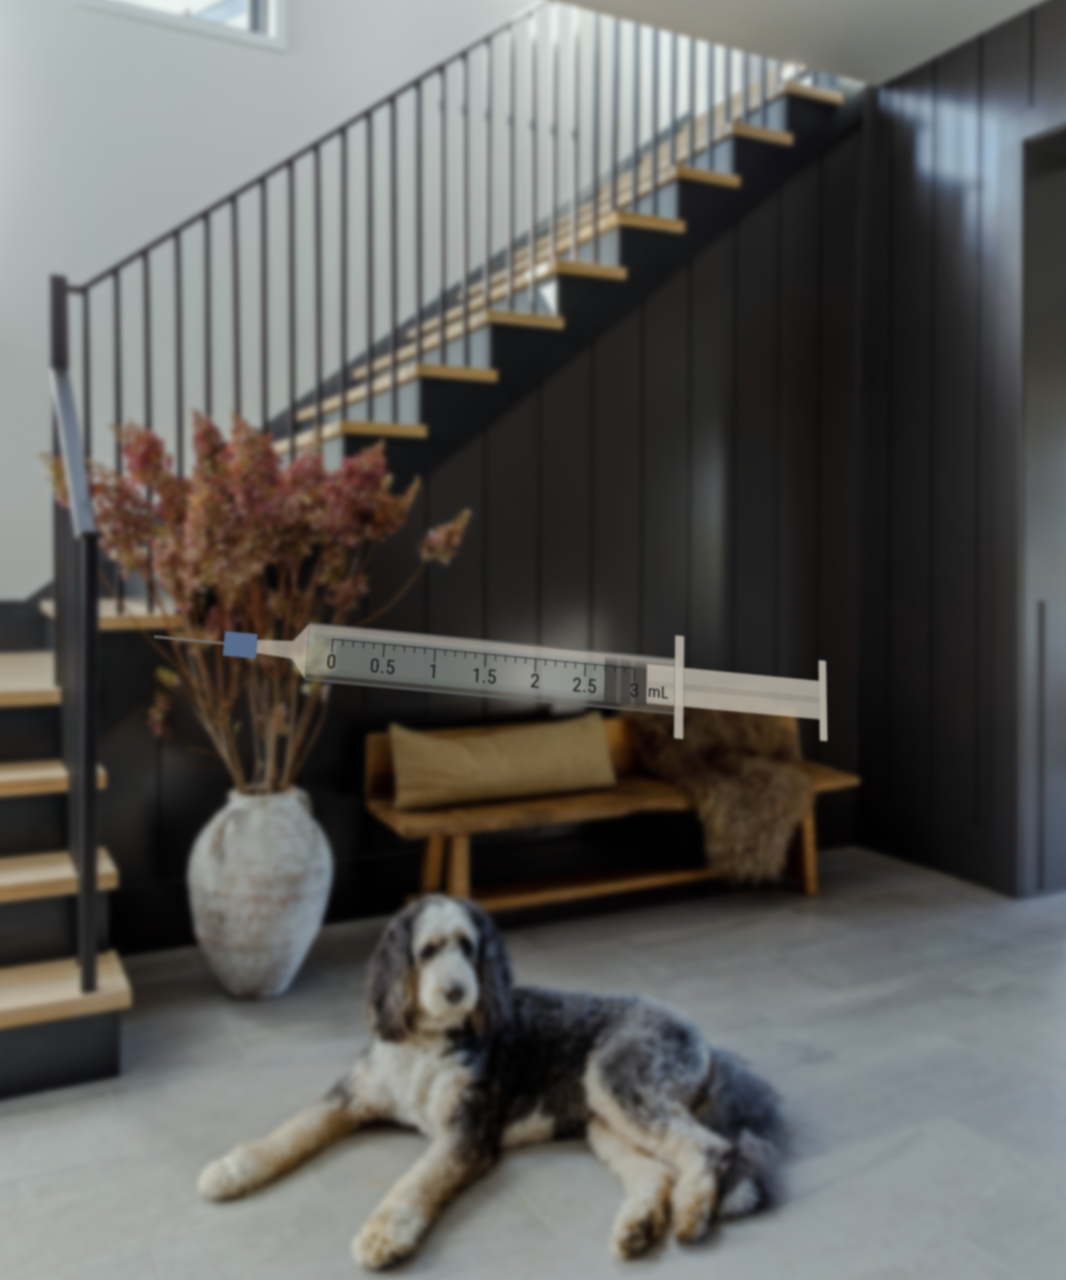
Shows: 2.7; mL
